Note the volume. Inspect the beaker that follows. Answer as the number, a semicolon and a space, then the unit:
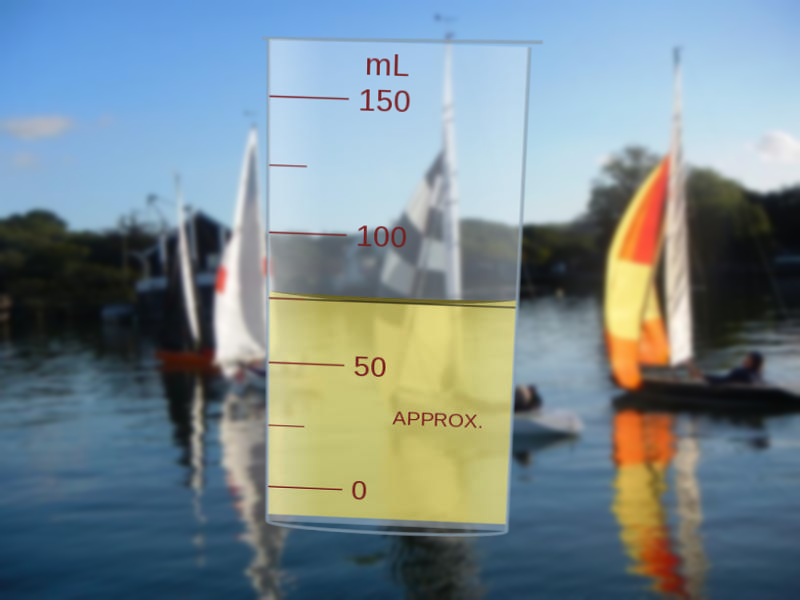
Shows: 75; mL
